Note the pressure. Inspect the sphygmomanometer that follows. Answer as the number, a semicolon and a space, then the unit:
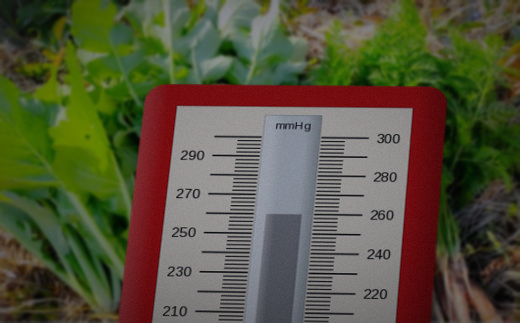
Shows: 260; mmHg
